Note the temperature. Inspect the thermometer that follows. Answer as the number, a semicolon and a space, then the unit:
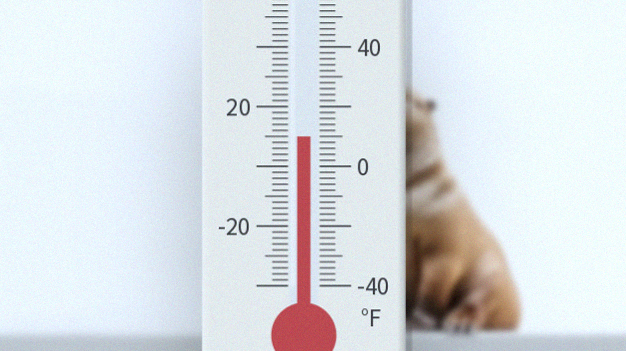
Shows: 10; °F
